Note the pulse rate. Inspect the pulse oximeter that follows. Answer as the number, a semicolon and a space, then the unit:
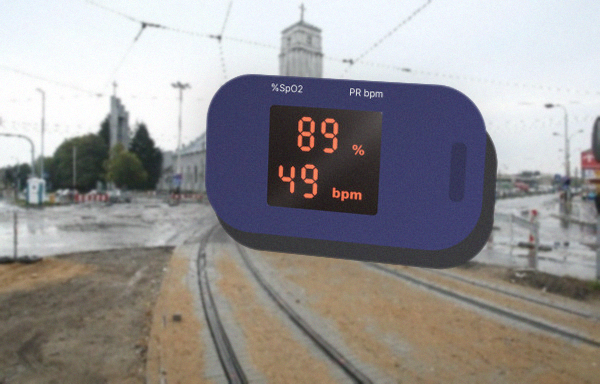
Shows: 49; bpm
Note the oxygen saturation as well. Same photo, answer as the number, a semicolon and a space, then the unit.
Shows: 89; %
